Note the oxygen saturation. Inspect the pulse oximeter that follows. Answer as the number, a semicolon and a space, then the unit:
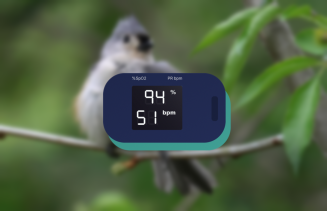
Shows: 94; %
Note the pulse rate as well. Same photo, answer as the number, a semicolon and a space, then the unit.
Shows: 51; bpm
